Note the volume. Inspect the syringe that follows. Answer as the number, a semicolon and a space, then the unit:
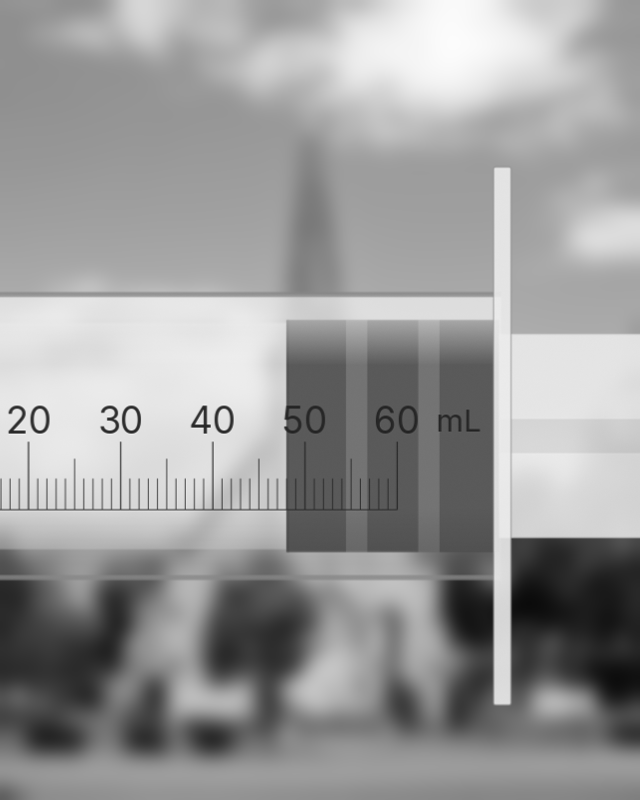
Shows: 48; mL
